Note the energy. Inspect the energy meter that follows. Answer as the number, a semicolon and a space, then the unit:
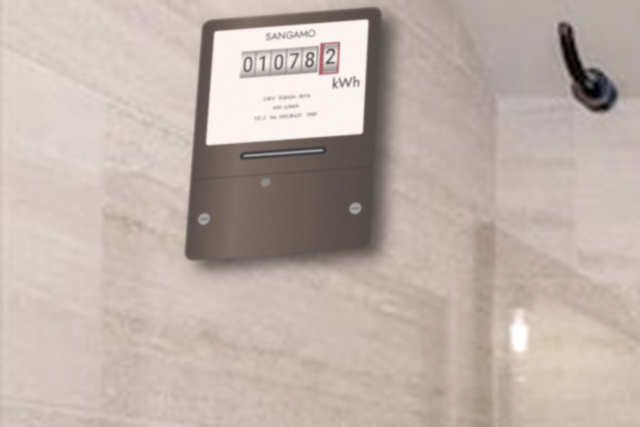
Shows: 1078.2; kWh
